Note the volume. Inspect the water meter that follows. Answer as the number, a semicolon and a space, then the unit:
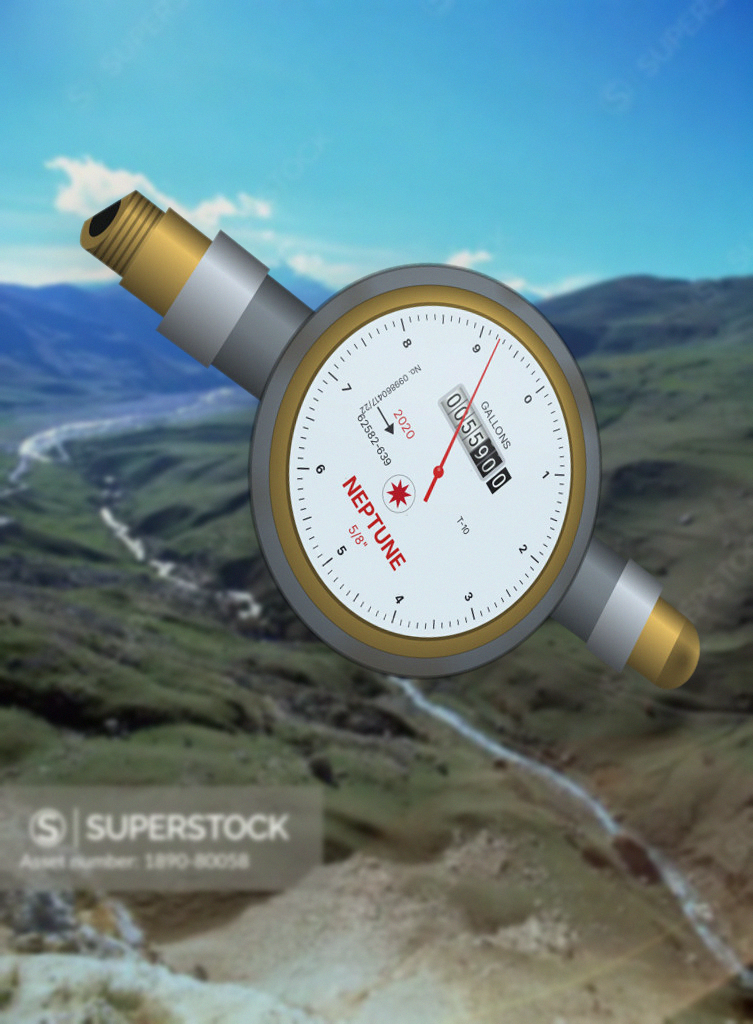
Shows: 55899.2; gal
